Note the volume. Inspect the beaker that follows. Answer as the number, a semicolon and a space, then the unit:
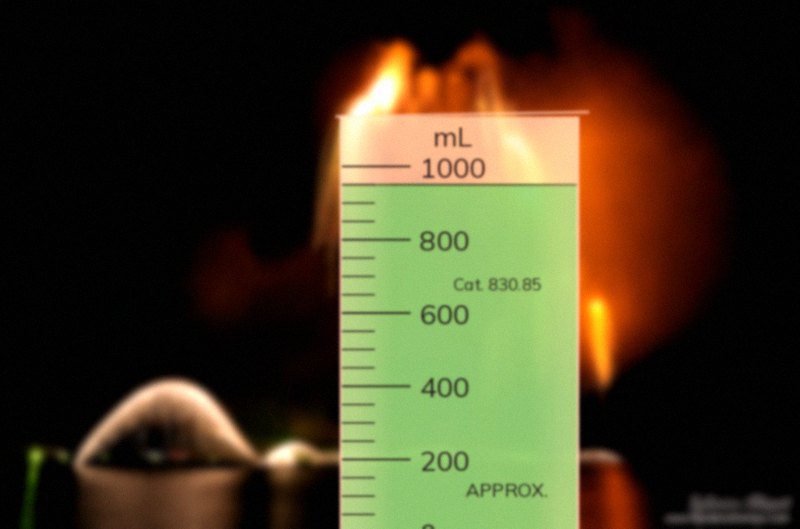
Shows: 950; mL
